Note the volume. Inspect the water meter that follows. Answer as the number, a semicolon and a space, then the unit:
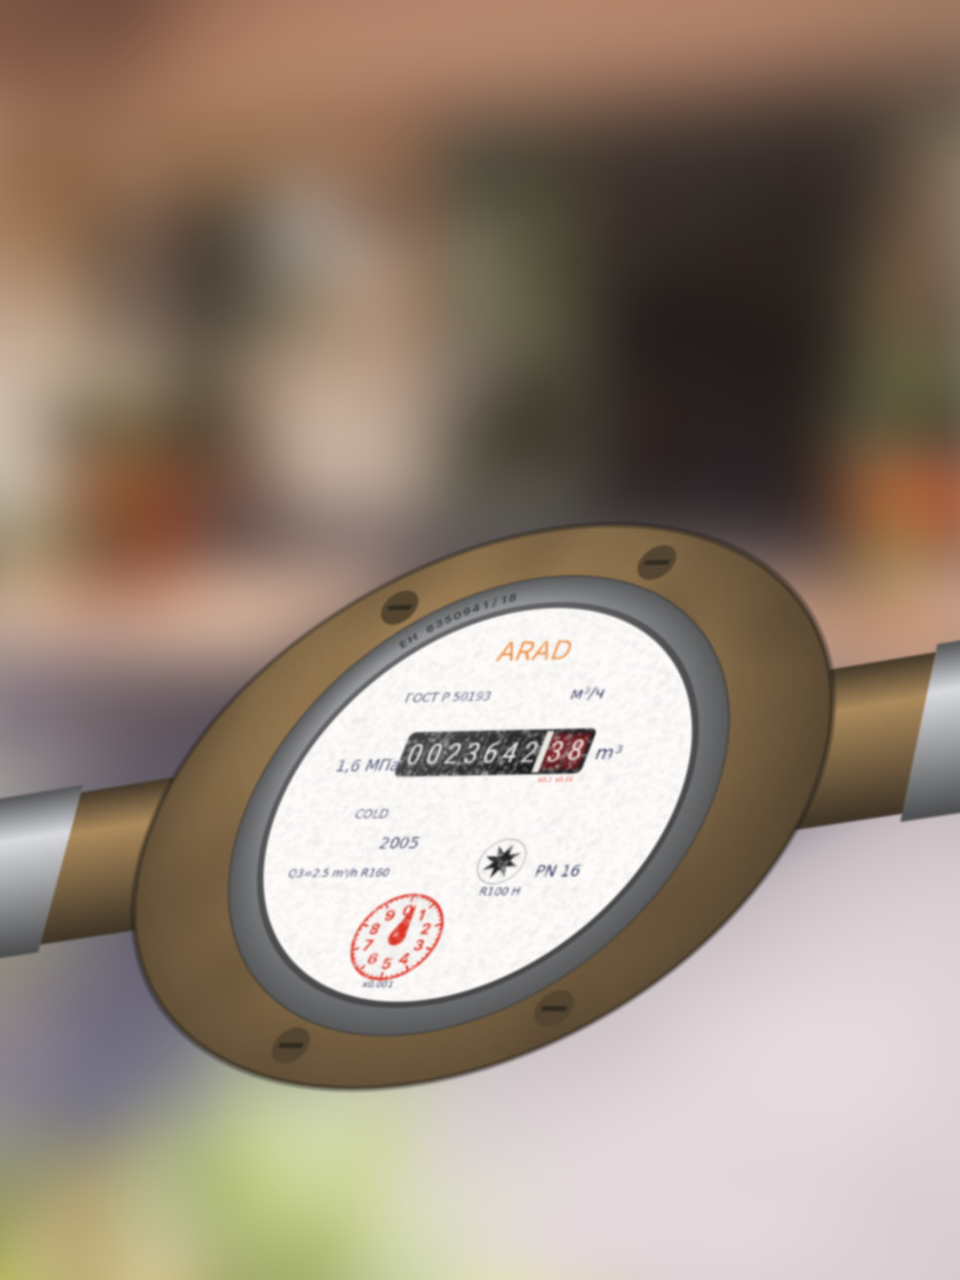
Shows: 23642.380; m³
